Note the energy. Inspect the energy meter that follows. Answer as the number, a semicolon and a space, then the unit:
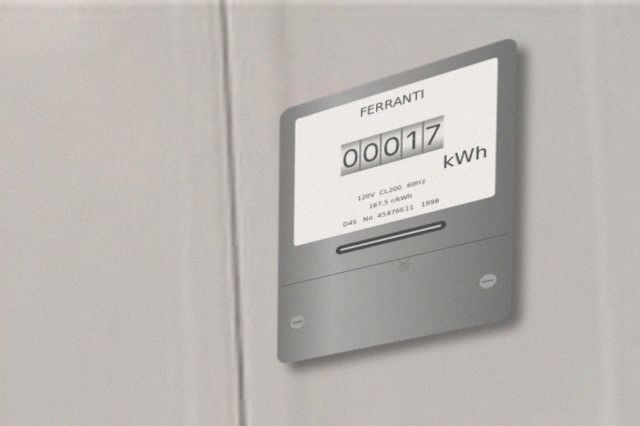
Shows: 17; kWh
